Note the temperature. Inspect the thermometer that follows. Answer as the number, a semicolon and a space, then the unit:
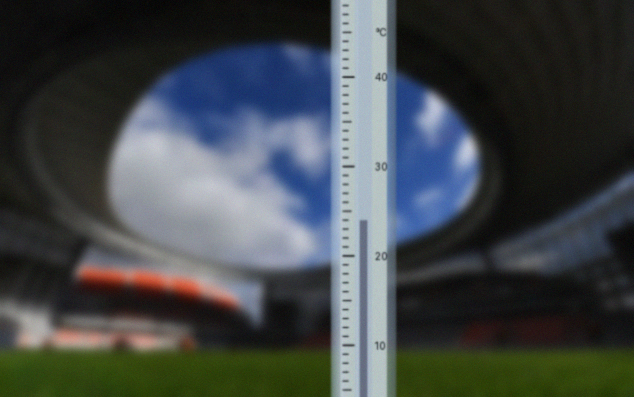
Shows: 24; °C
